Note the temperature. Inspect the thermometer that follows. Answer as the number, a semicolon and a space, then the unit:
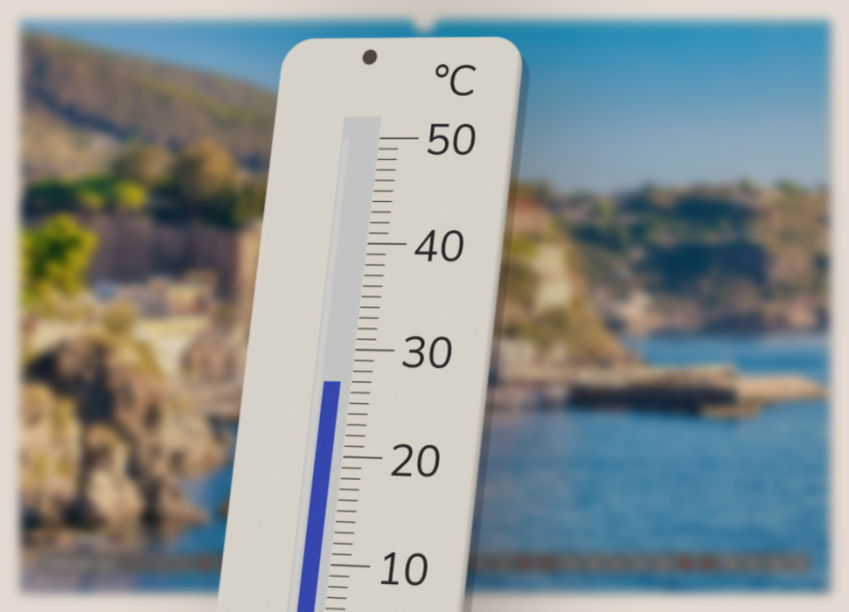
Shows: 27; °C
